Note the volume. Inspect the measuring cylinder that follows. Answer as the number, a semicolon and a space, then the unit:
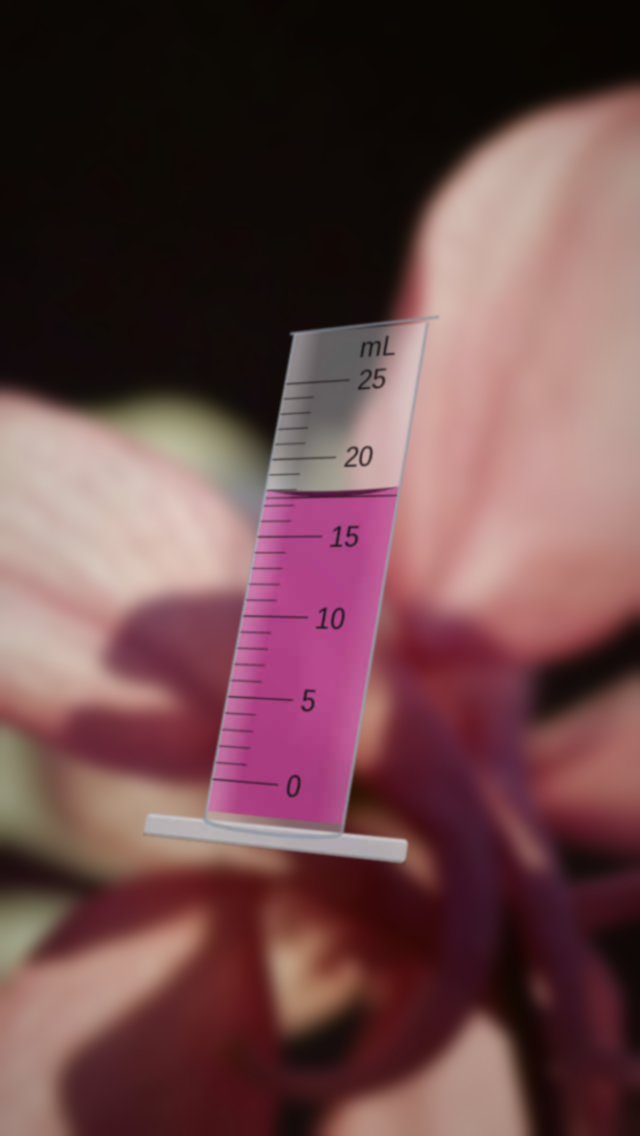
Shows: 17.5; mL
